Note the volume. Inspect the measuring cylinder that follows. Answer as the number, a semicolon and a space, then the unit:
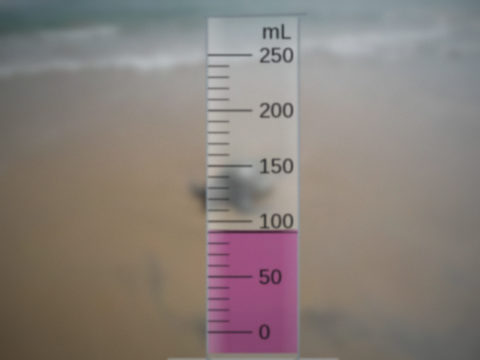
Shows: 90; mL
